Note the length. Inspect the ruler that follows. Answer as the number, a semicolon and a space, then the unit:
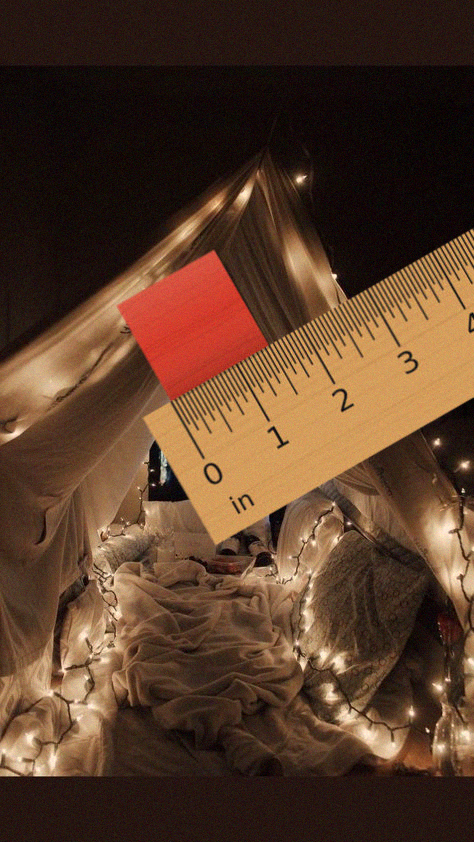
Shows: 1.5; in
